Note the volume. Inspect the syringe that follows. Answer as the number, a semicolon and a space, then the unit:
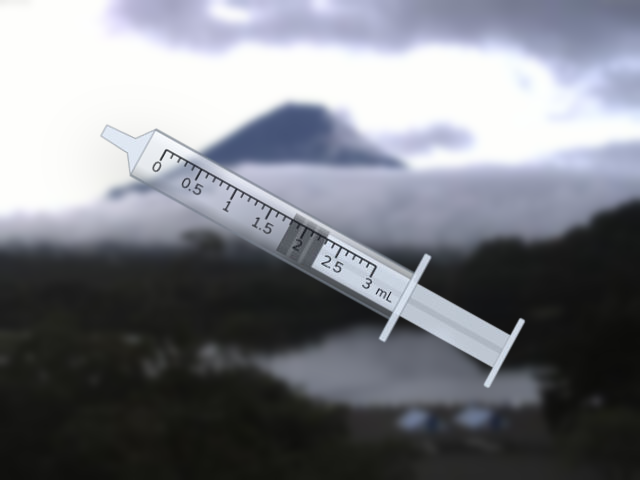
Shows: 1.8; mL
